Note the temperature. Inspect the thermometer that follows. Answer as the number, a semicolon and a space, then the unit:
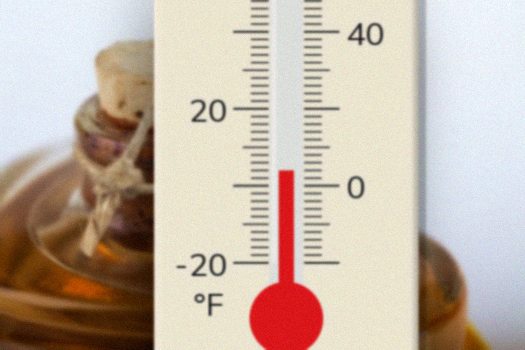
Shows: 4; °F
